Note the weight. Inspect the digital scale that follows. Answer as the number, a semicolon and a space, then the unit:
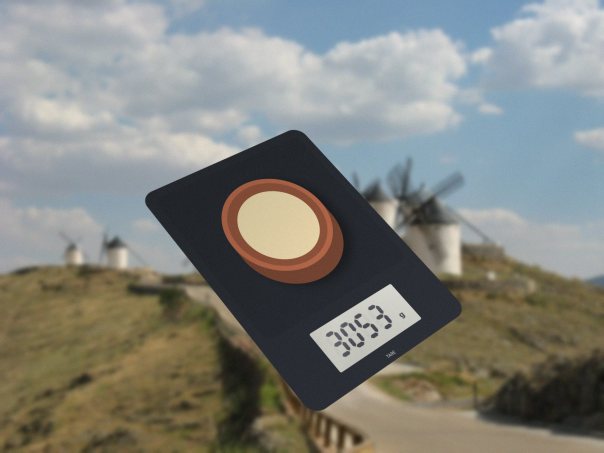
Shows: 3053; g
